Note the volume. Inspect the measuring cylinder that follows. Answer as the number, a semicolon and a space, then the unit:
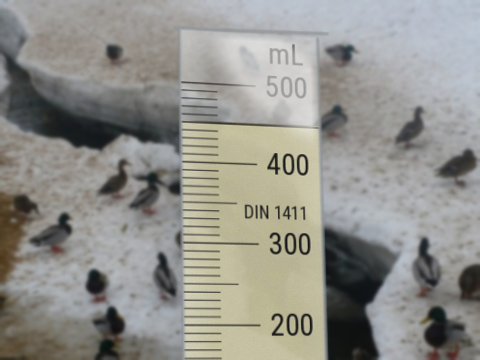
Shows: 450; mL
